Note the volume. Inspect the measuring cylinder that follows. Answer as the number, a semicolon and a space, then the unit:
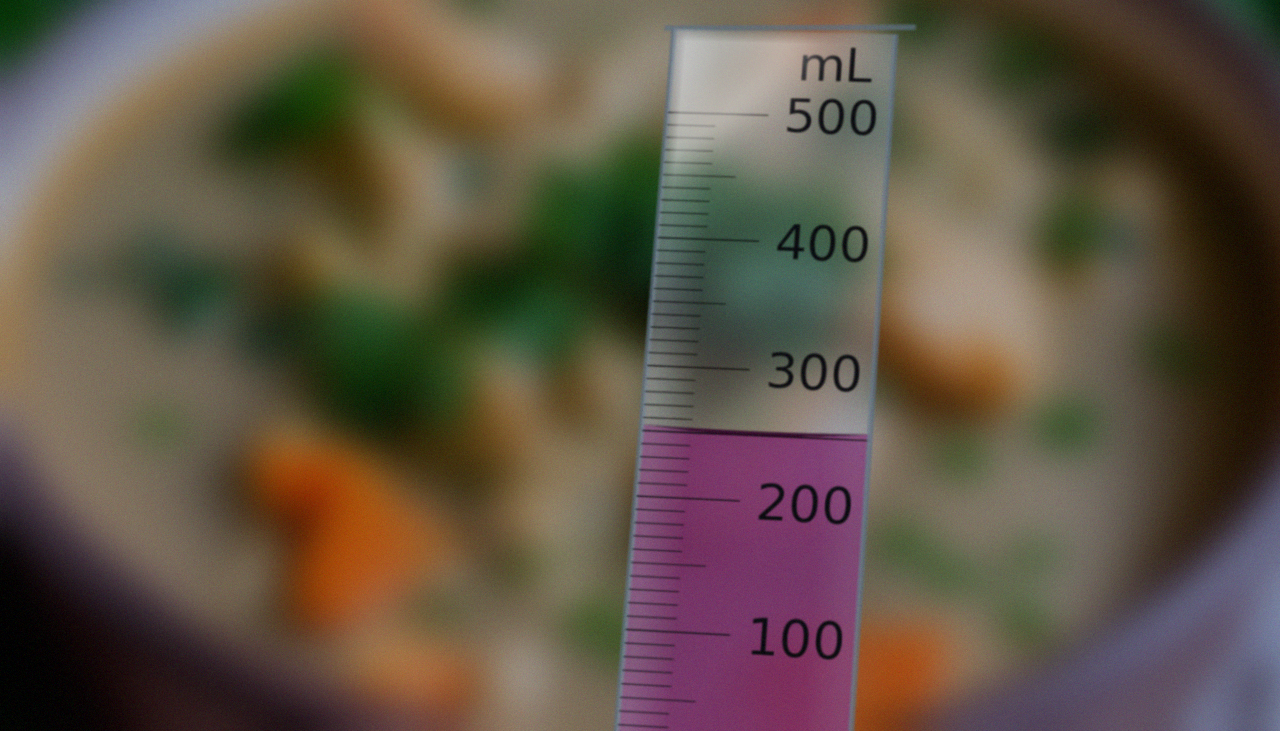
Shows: 250; mL
